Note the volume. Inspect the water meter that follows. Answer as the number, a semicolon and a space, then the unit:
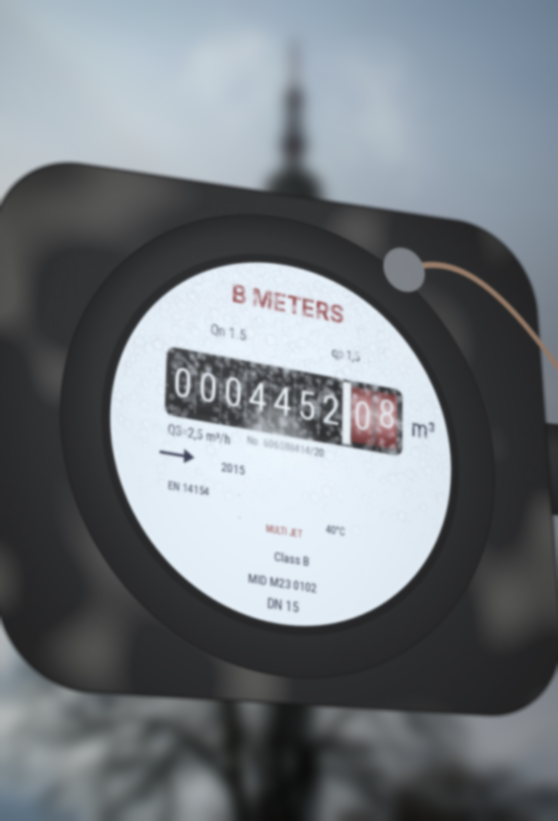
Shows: 4452.08; m³
